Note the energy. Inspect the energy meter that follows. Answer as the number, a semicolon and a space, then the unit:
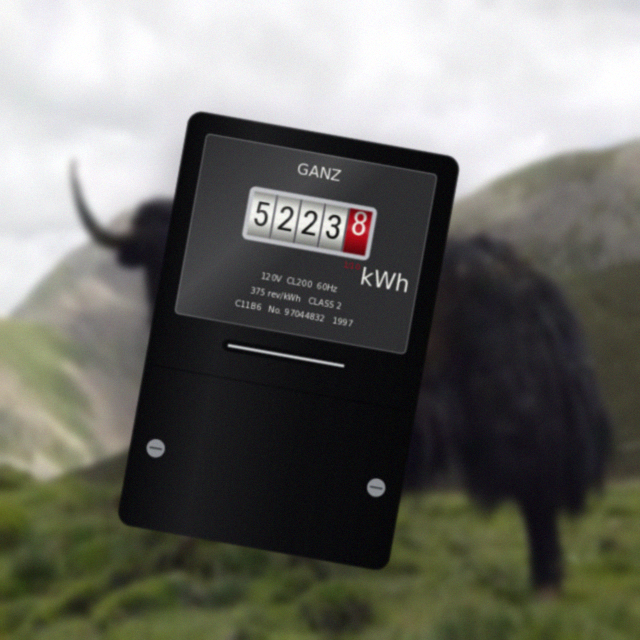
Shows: 5223.8; kWh
